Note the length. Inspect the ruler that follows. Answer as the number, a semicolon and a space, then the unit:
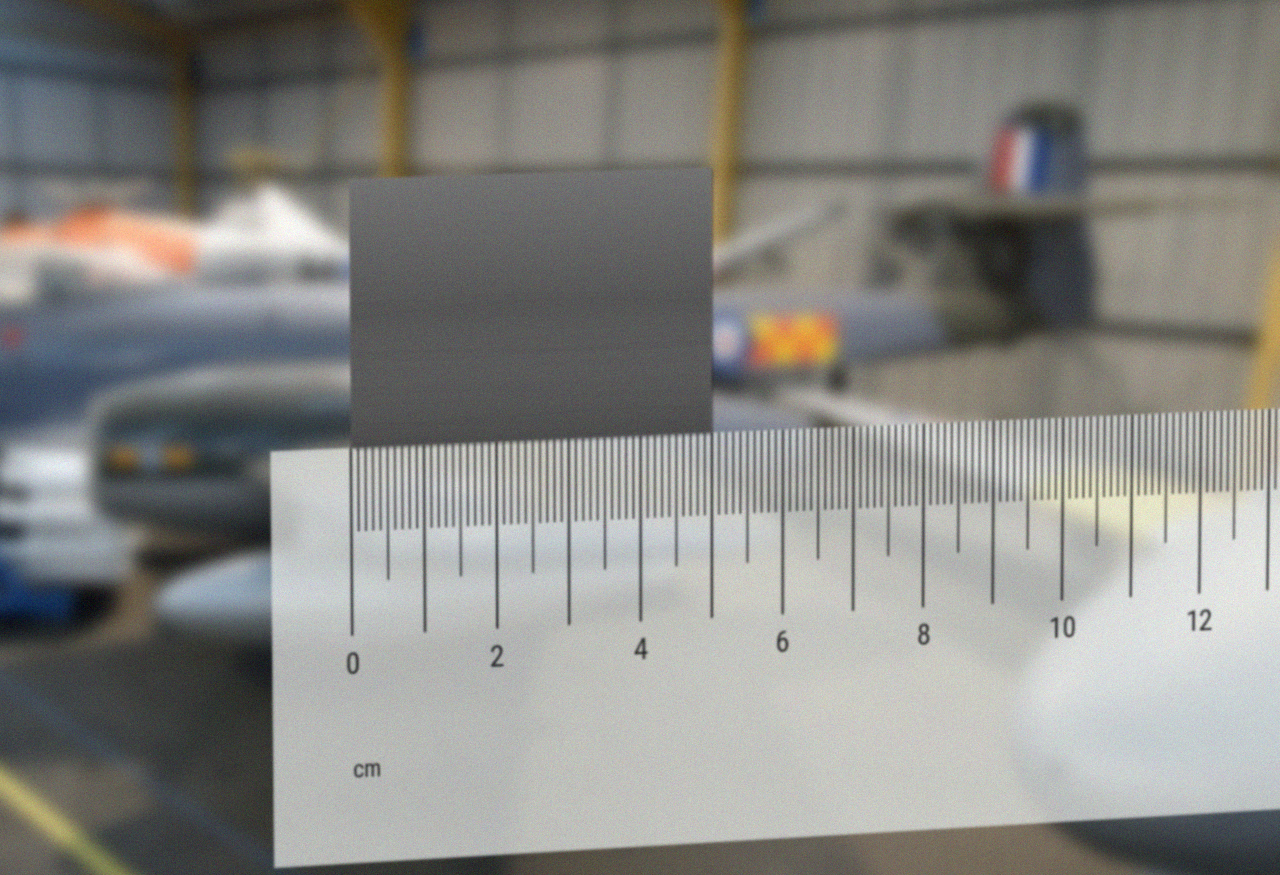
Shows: 5; cm
